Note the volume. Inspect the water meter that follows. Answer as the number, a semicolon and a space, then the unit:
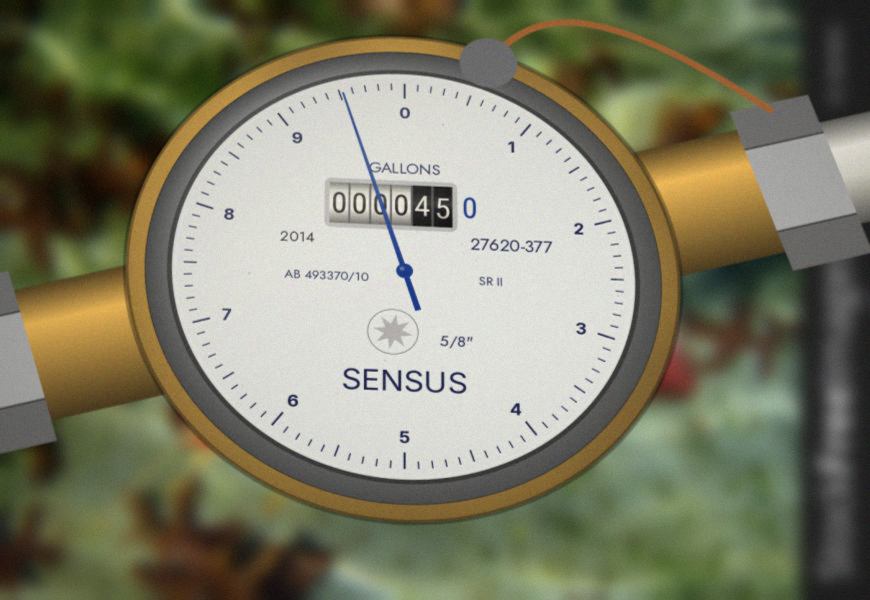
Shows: 449.5; gal
